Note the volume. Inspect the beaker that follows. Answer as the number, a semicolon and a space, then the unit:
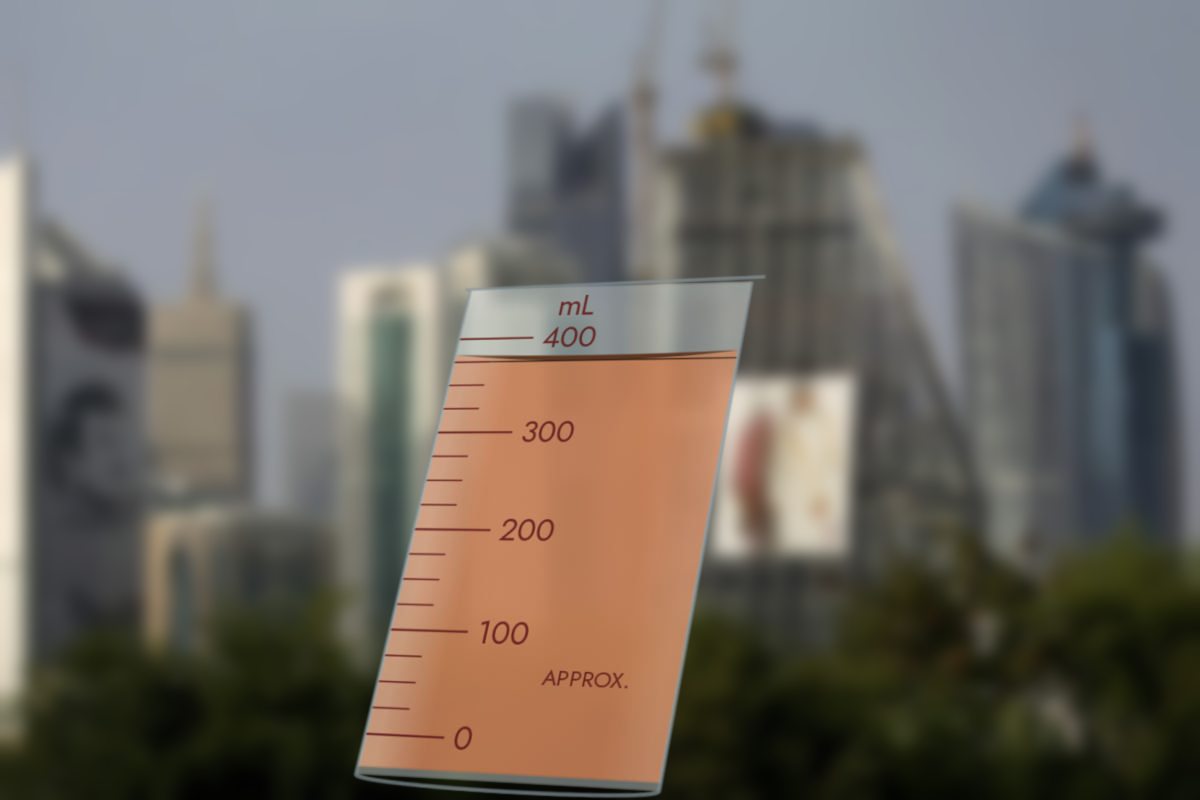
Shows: 375; mL
